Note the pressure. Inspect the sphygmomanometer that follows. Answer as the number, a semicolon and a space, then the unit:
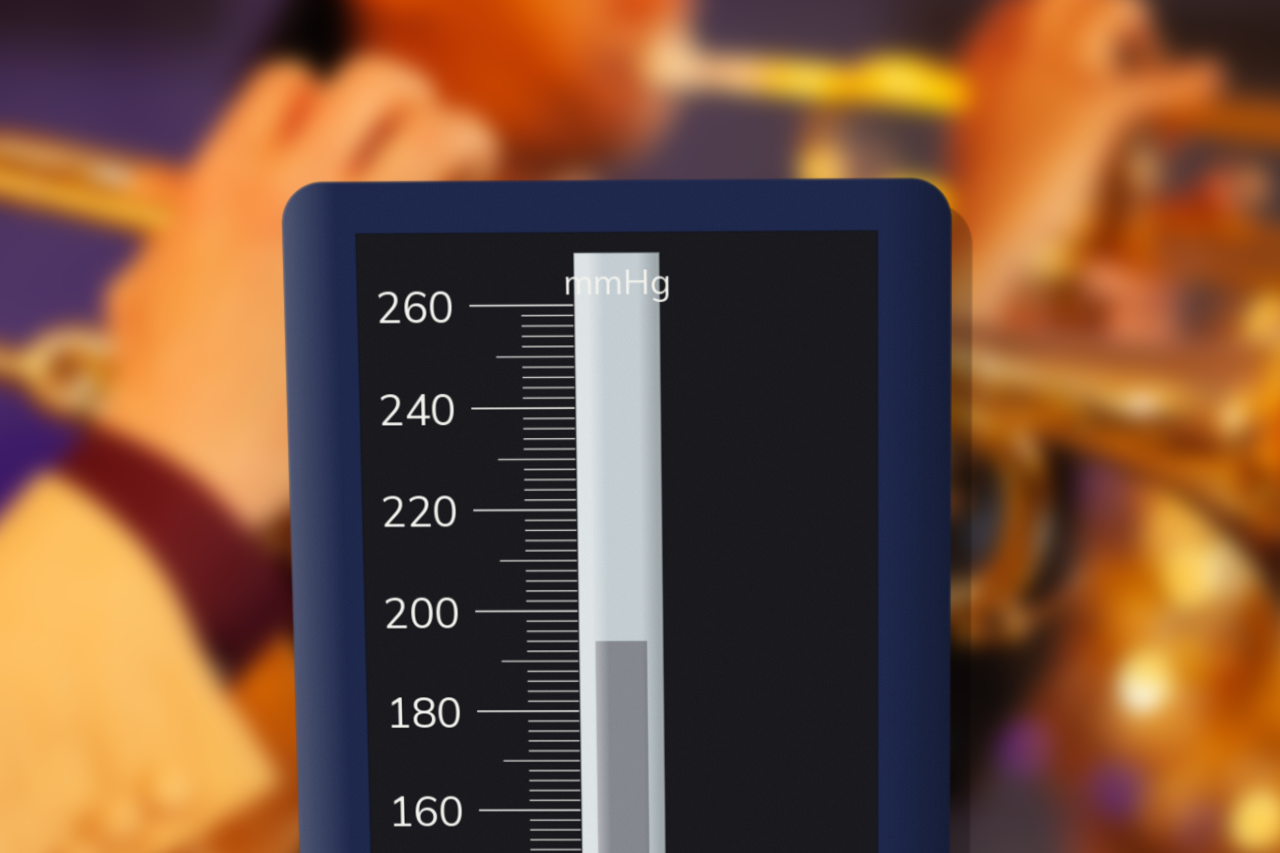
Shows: 194; mmHg
